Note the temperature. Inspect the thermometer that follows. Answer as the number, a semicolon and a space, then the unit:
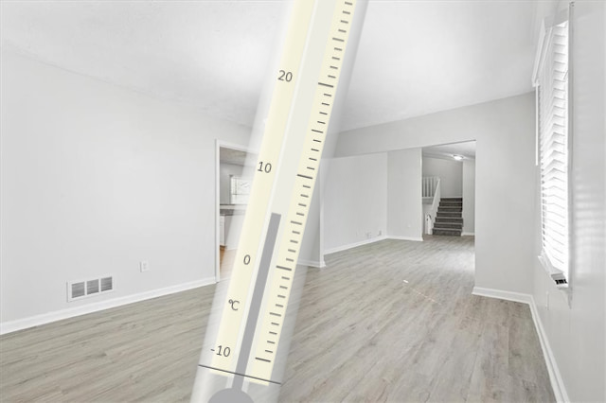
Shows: 5.5; °C
